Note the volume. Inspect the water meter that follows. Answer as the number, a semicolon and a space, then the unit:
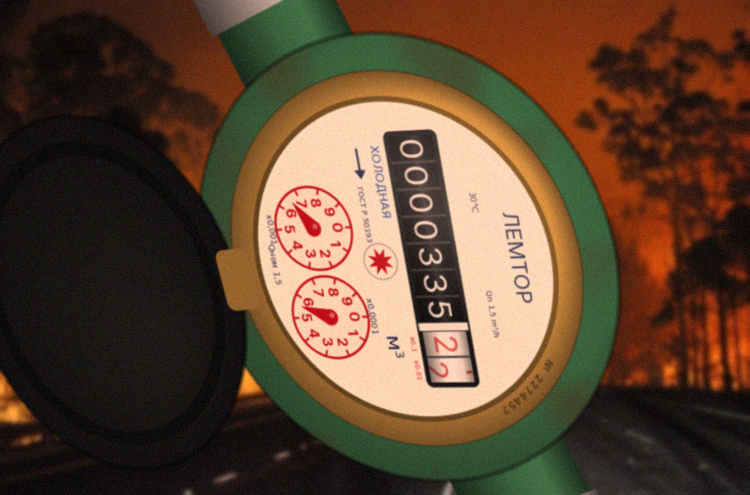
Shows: 335.2165; m³
